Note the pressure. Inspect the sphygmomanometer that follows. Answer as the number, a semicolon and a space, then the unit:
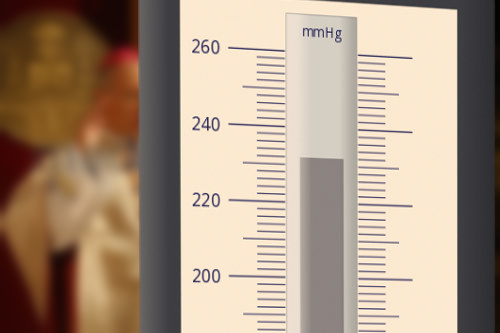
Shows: 232; mmHg
